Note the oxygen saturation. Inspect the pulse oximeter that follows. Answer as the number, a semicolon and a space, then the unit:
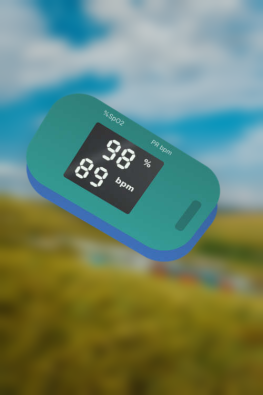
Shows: 98; %
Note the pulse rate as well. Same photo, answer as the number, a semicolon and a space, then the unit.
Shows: 89; bpm
